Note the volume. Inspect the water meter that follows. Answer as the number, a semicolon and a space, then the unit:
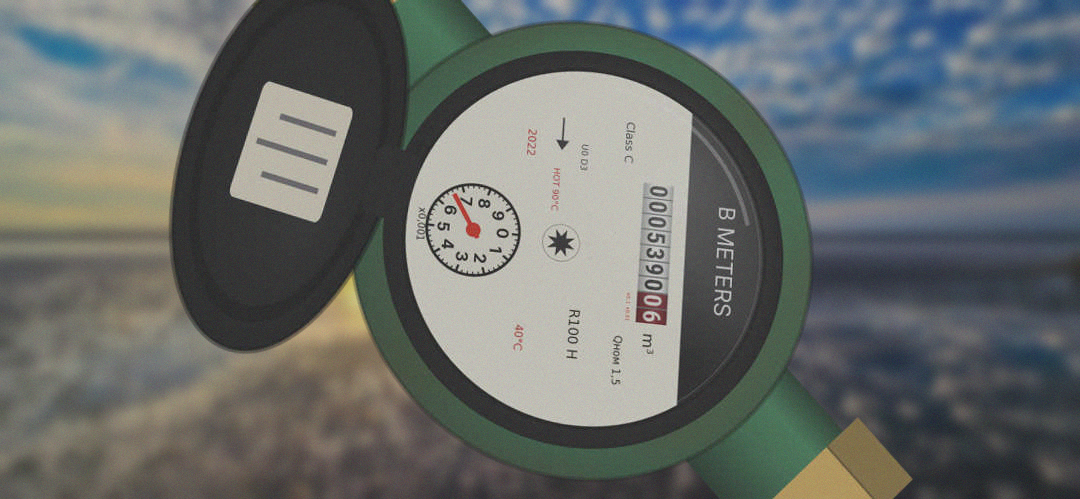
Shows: 5390.066; m³
